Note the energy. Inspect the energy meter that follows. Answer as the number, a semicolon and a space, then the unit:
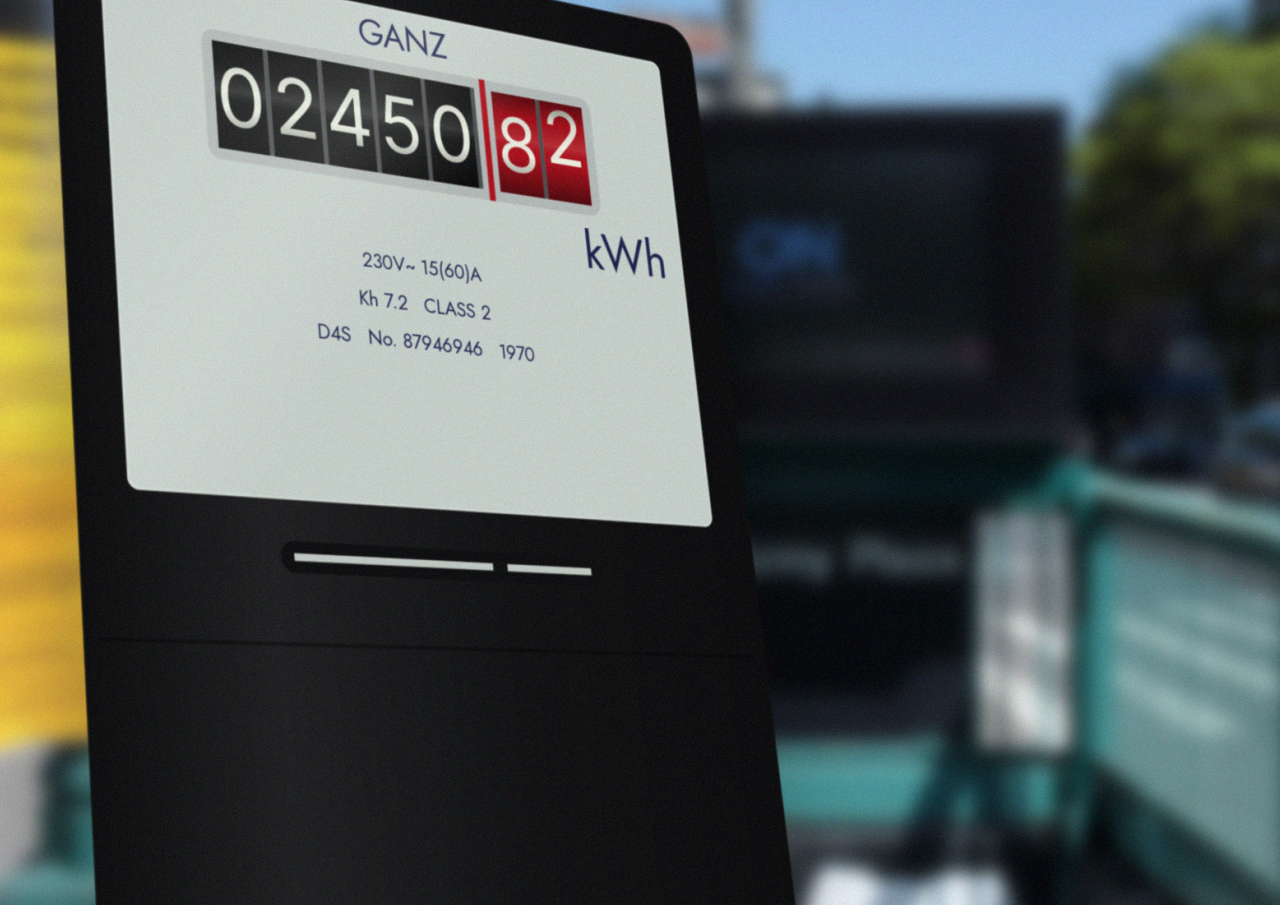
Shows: 2450.82; kWh
